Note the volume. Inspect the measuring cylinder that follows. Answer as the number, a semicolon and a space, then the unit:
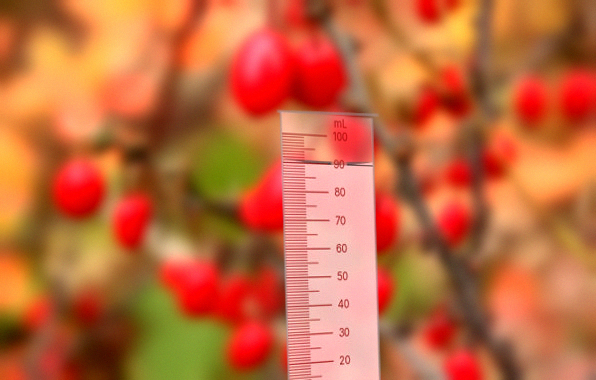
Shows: 90; mL
